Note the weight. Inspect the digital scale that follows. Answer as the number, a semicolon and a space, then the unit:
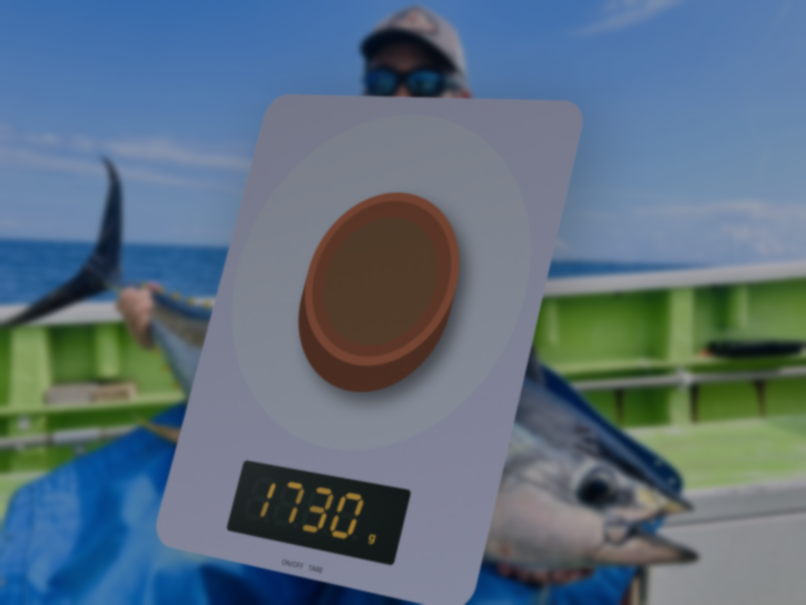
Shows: 1730; g
